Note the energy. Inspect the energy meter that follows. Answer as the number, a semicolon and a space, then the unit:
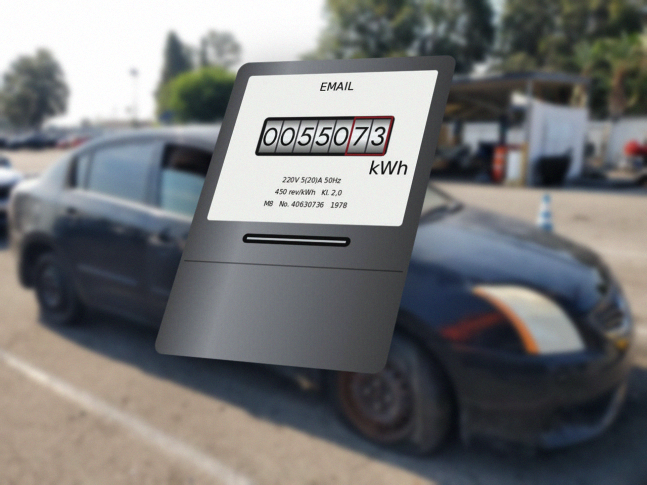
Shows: 550.73; kWh
